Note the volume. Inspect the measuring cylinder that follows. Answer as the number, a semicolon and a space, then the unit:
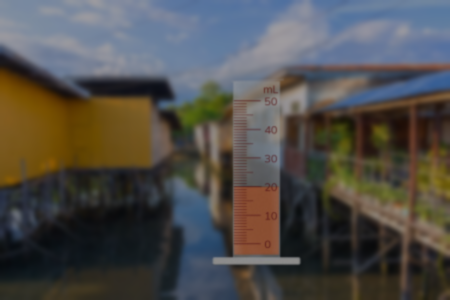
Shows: 20; mL
